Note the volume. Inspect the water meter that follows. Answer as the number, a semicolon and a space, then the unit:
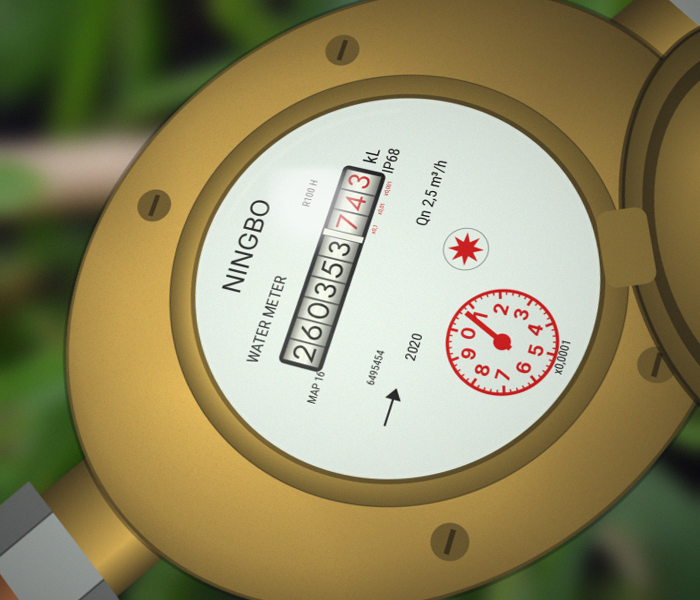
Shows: 260353.7430; kL
